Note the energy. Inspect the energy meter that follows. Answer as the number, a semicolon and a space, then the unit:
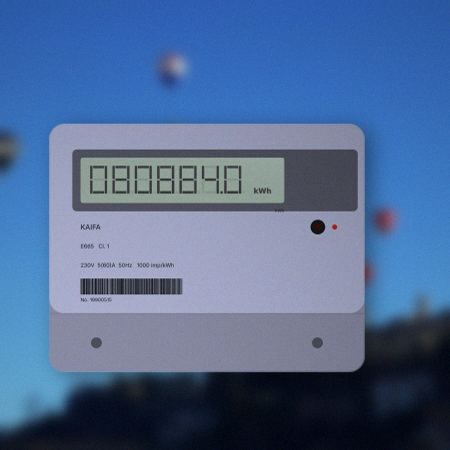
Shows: 80884.0; kWh
